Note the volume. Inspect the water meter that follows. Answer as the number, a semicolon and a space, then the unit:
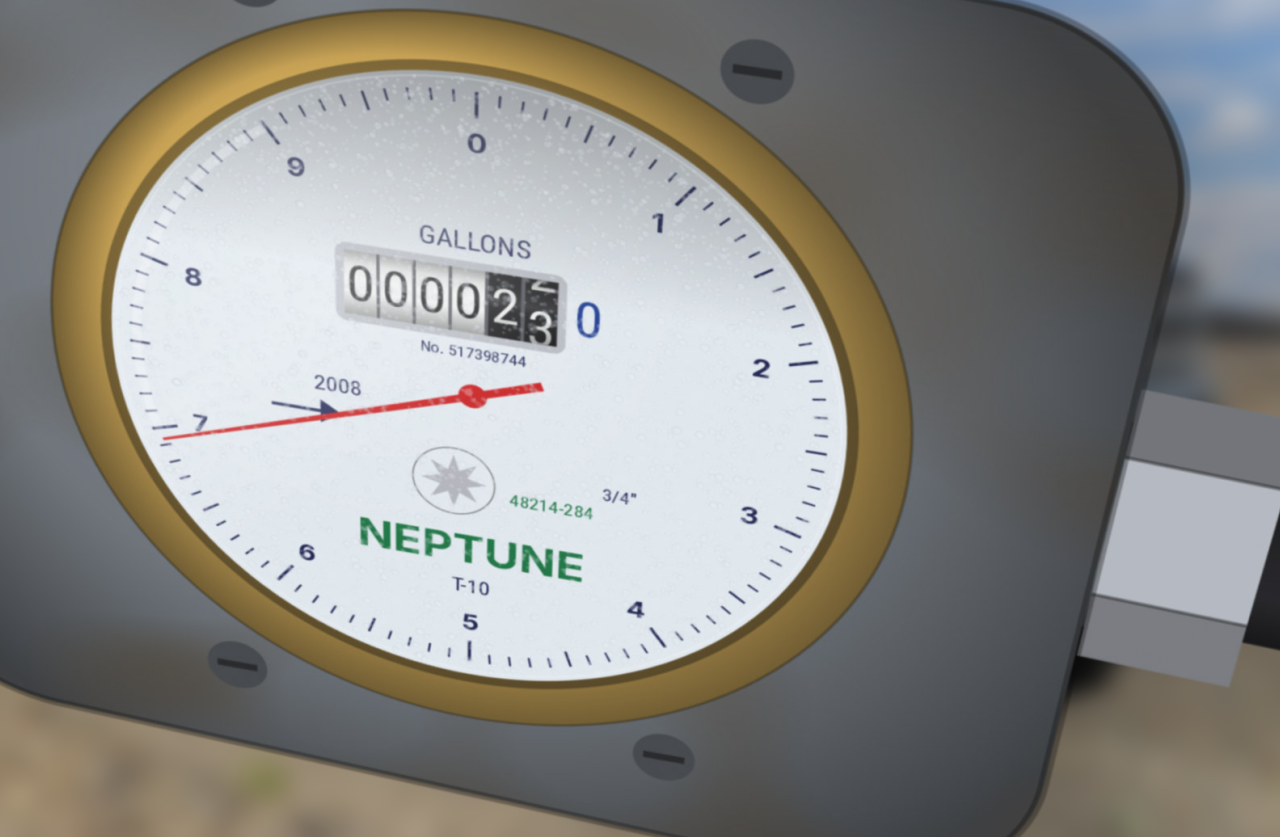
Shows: 226.9; gal
